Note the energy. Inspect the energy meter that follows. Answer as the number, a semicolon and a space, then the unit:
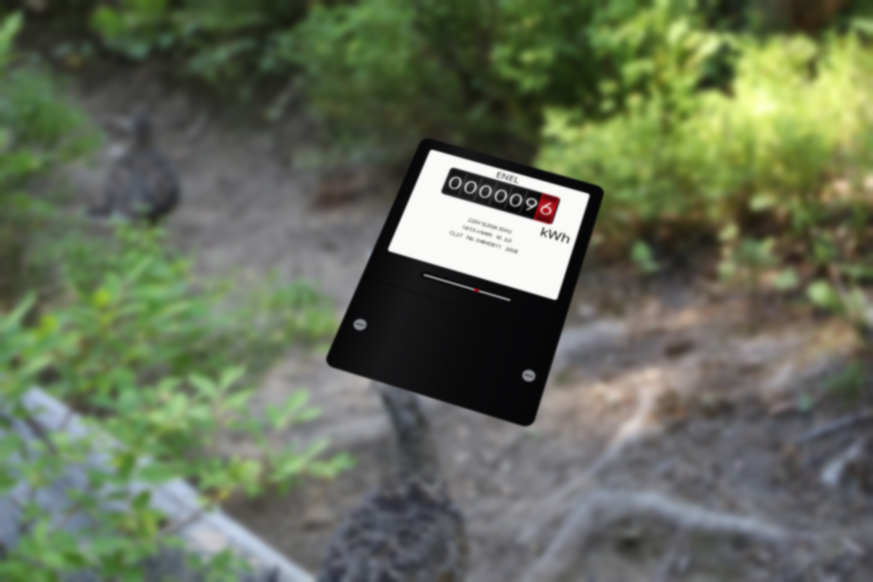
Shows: 9.6; kWh
